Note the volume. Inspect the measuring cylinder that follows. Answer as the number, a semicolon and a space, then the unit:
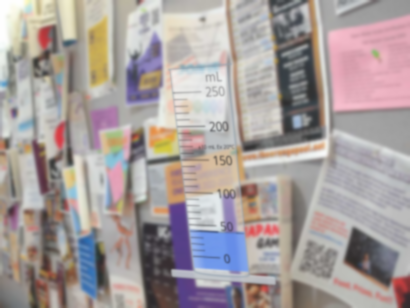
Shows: 40; mL
